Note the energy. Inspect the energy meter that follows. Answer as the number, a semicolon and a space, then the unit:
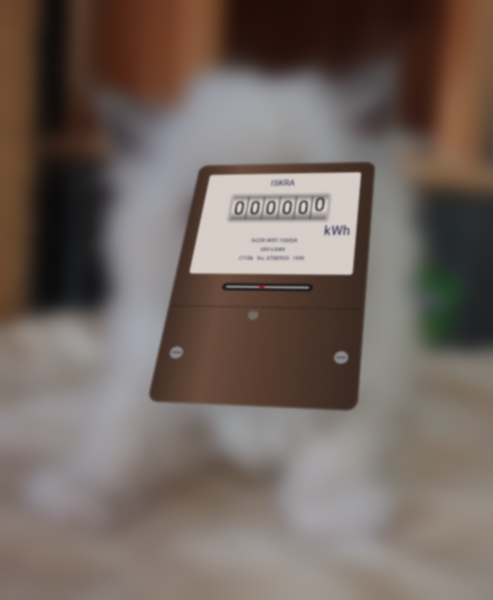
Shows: 0; kWh
